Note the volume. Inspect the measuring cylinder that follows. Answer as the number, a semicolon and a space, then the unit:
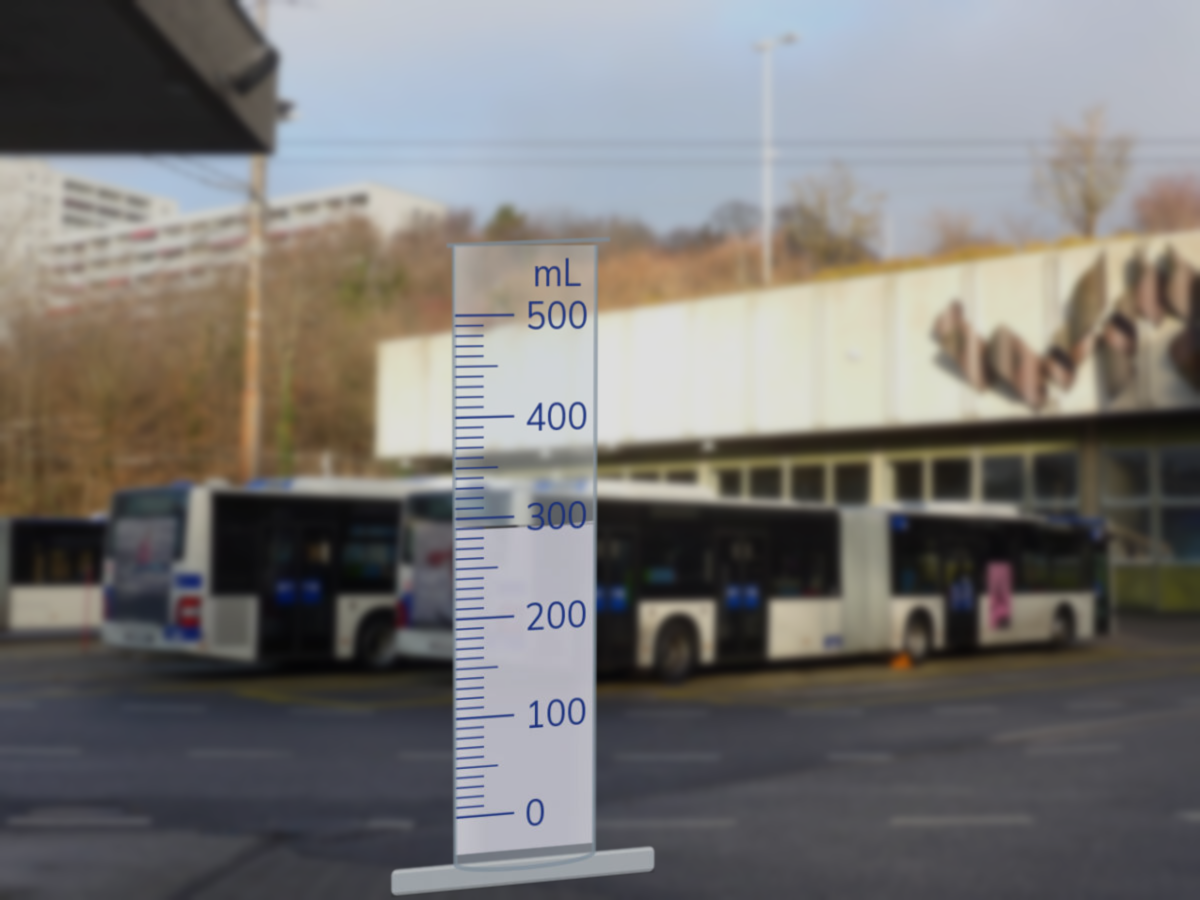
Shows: 290; mL
